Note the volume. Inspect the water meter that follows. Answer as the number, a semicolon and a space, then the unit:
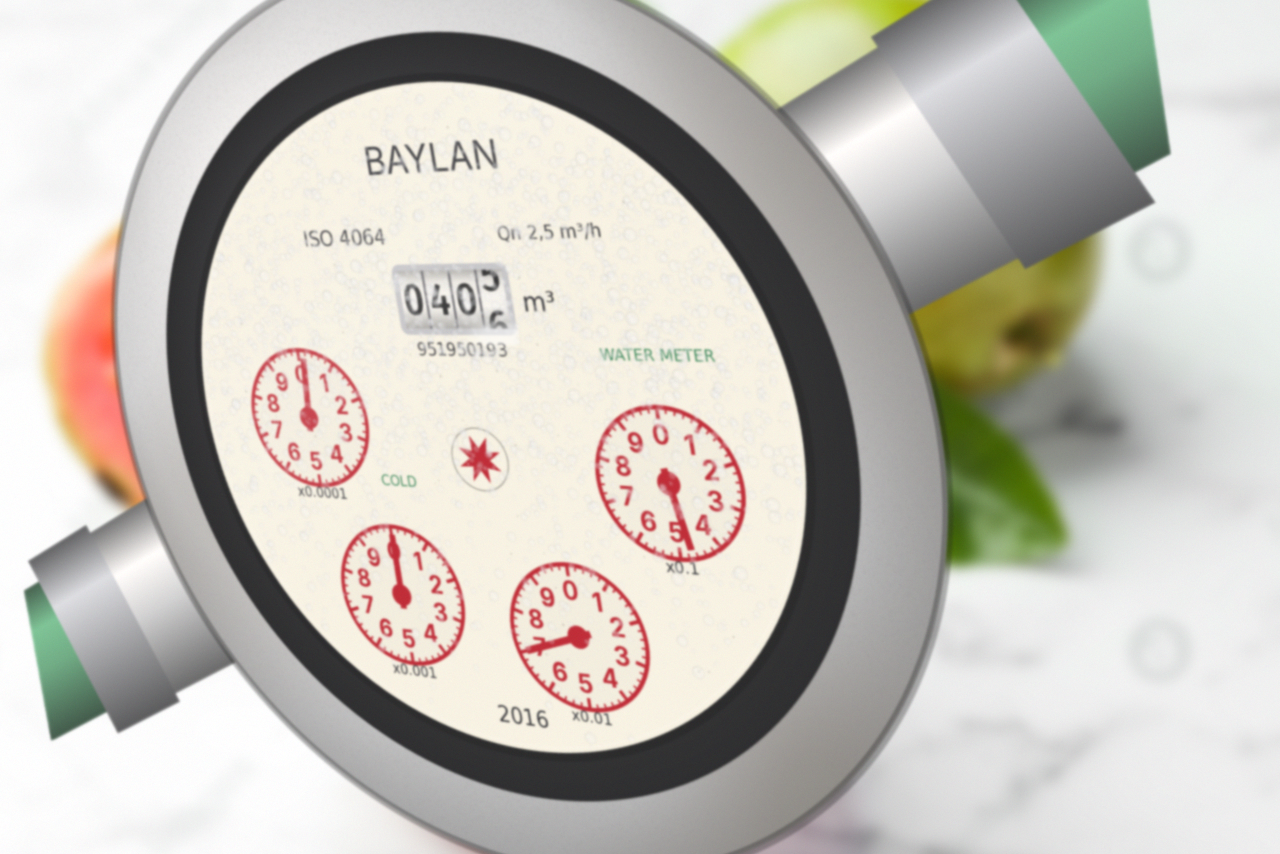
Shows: 405.4700; m³
